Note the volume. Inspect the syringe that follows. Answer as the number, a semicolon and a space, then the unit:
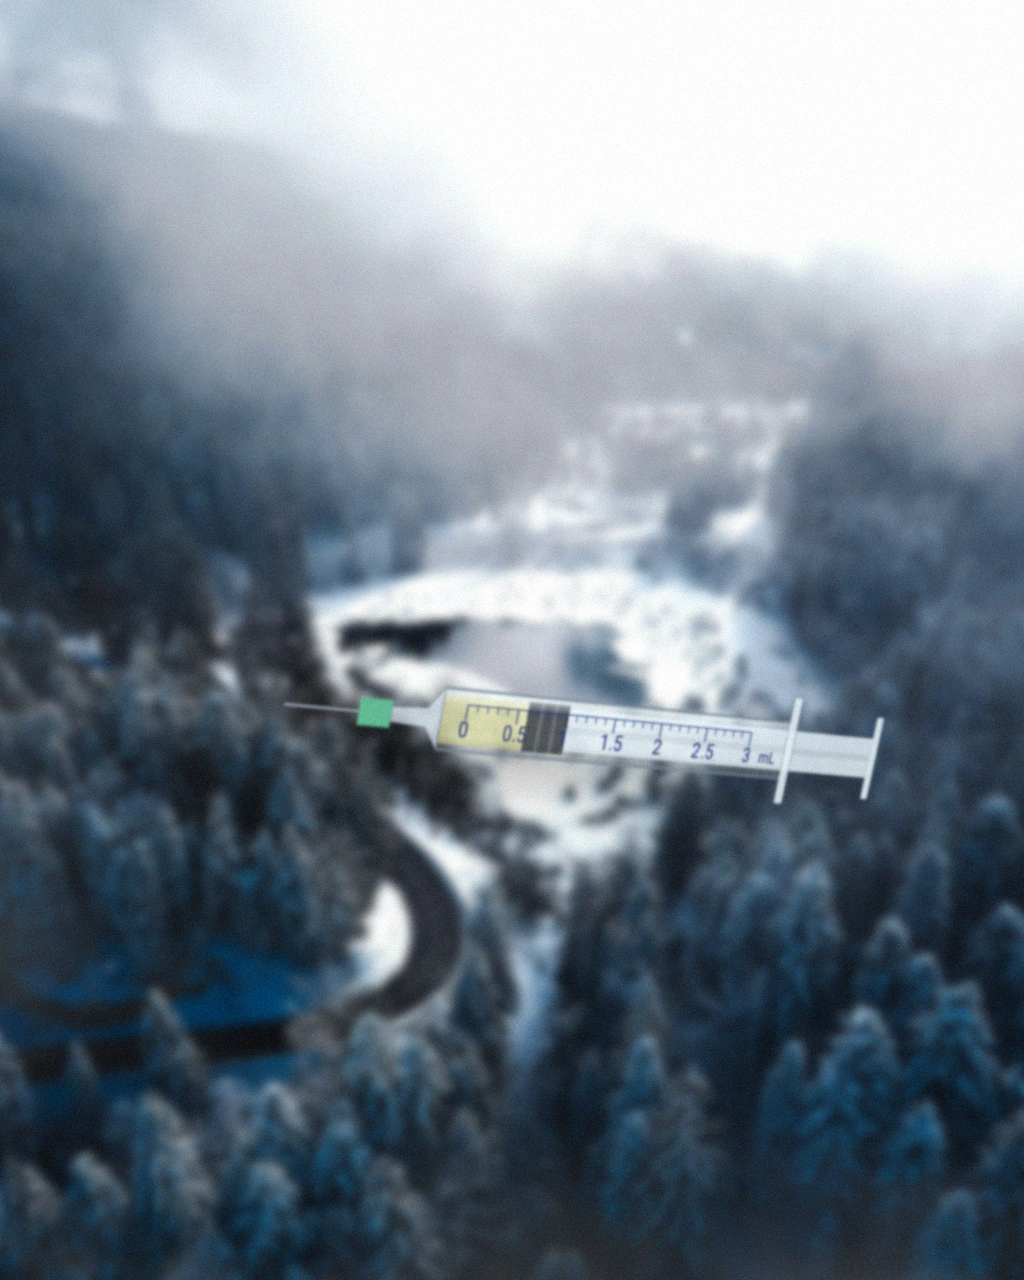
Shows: 0.6; mL
